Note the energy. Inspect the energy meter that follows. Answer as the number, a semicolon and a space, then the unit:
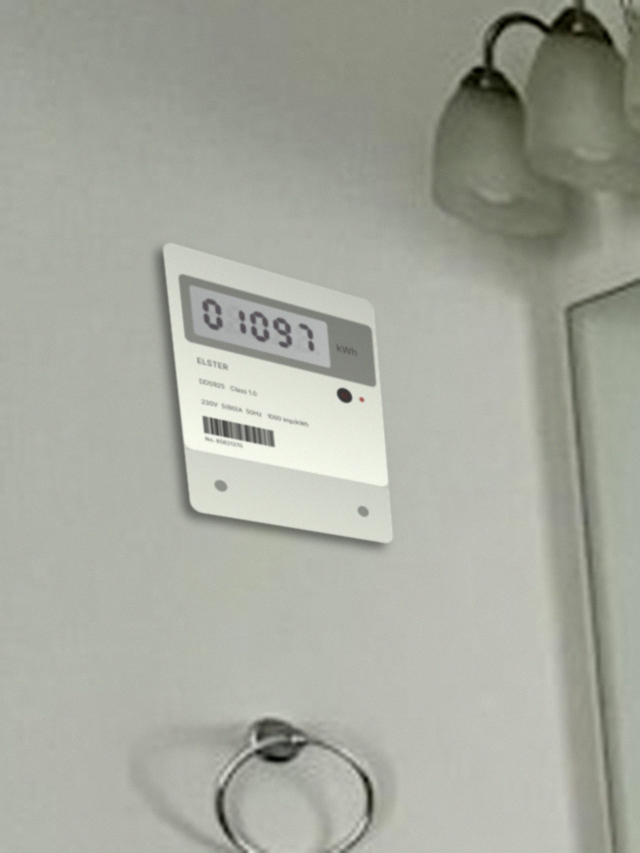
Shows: 1097; kWh
